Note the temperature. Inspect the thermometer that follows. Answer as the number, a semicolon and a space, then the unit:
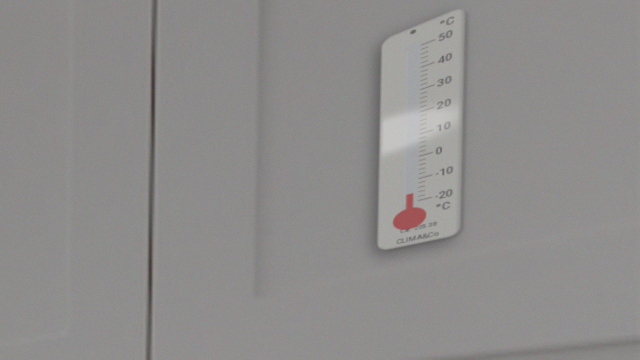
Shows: -16; °C
